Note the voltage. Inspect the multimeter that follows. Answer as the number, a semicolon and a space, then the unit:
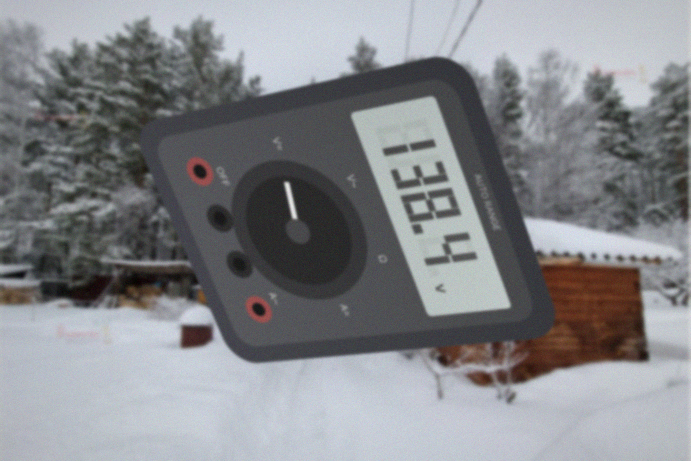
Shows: 138.4; V
